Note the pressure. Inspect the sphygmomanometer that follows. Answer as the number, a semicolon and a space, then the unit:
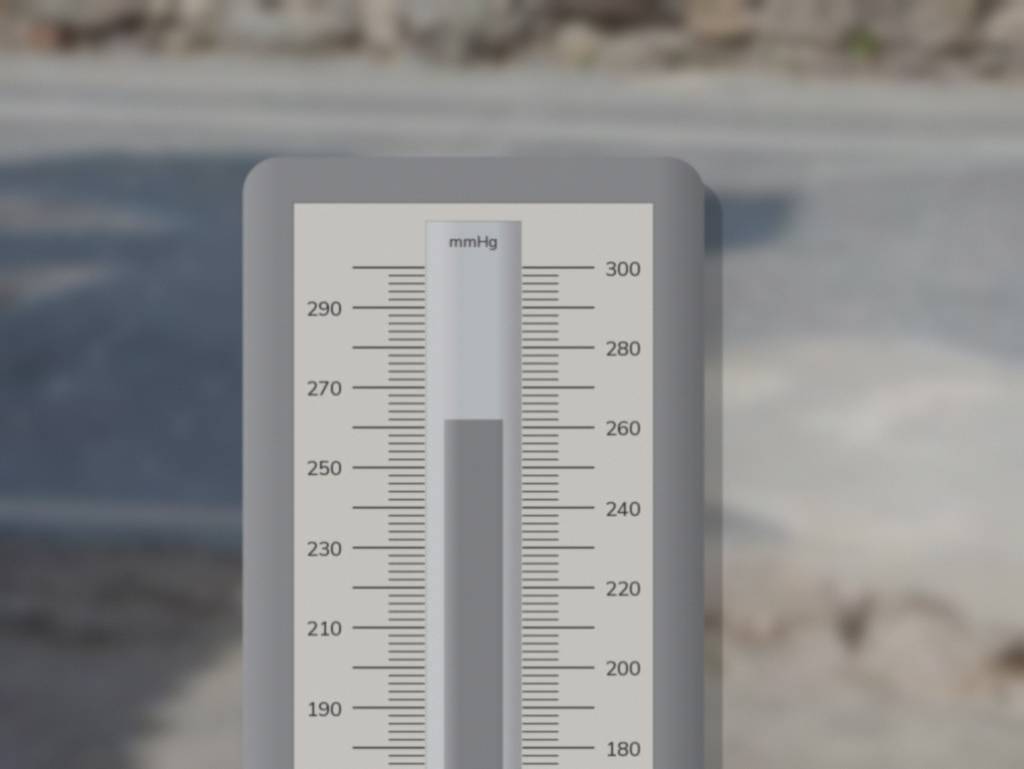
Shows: 262; mmHg
